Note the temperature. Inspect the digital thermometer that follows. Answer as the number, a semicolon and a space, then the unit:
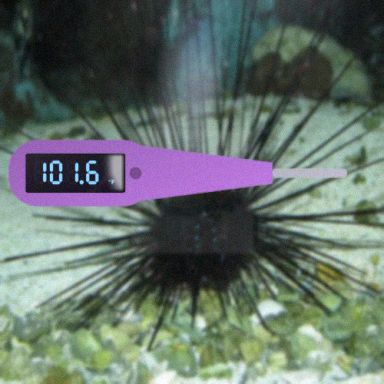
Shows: 101.6; °F
